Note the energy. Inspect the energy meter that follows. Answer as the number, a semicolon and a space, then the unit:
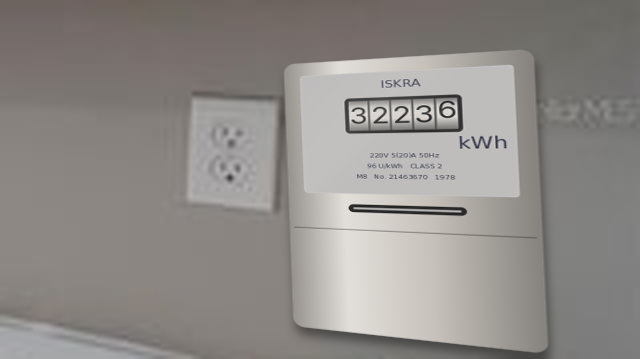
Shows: 32236; kWh
